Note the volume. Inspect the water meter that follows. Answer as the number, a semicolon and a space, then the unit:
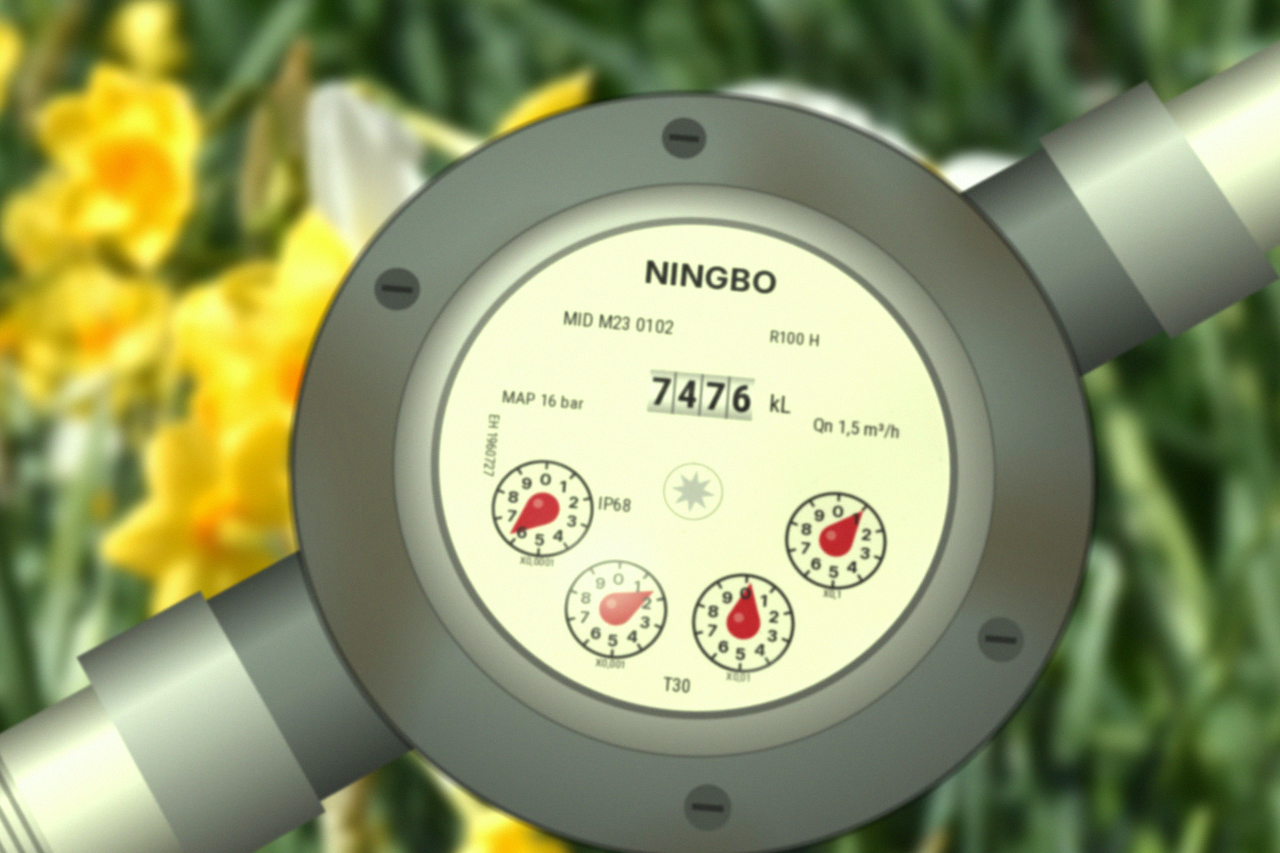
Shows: 7476.1016; kL
